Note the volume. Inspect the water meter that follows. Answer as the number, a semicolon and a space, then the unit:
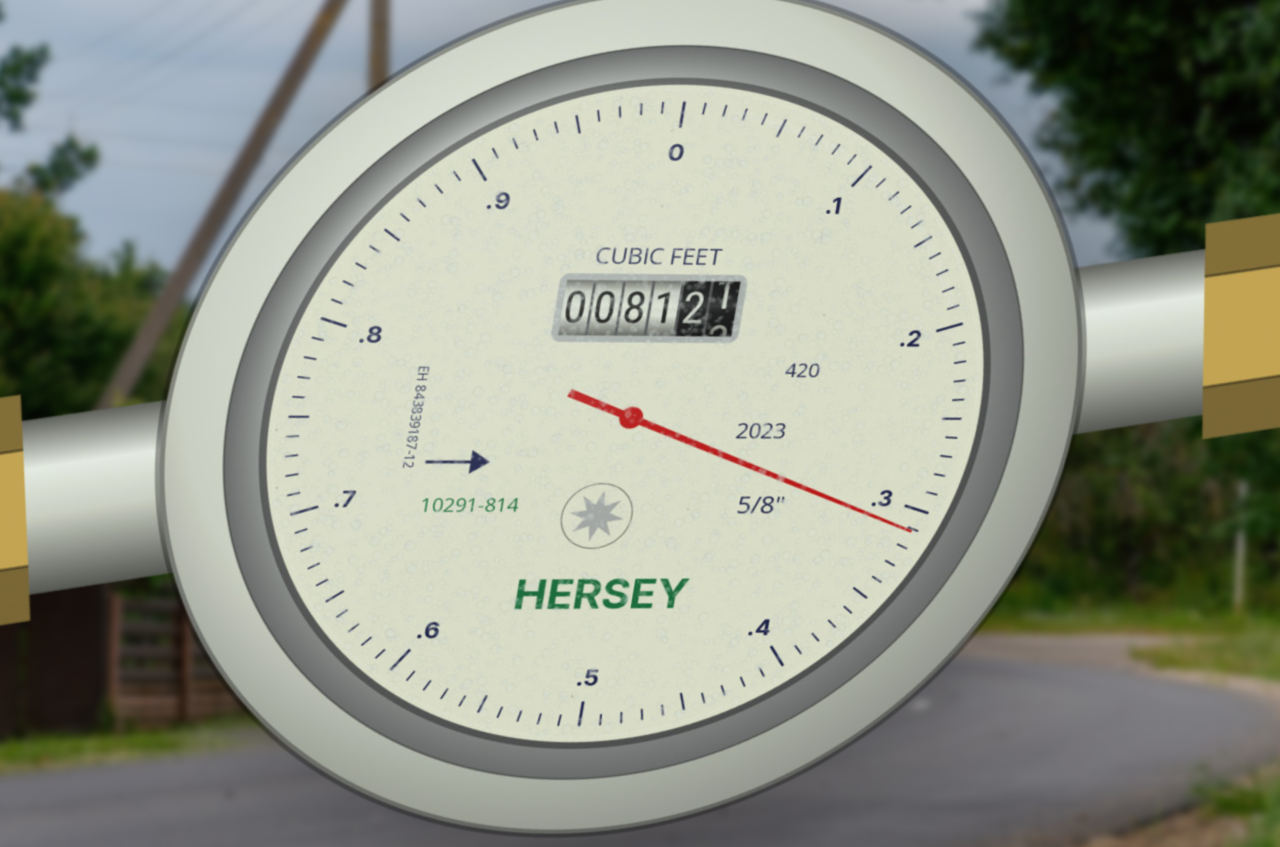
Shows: 8121.31; ft³
